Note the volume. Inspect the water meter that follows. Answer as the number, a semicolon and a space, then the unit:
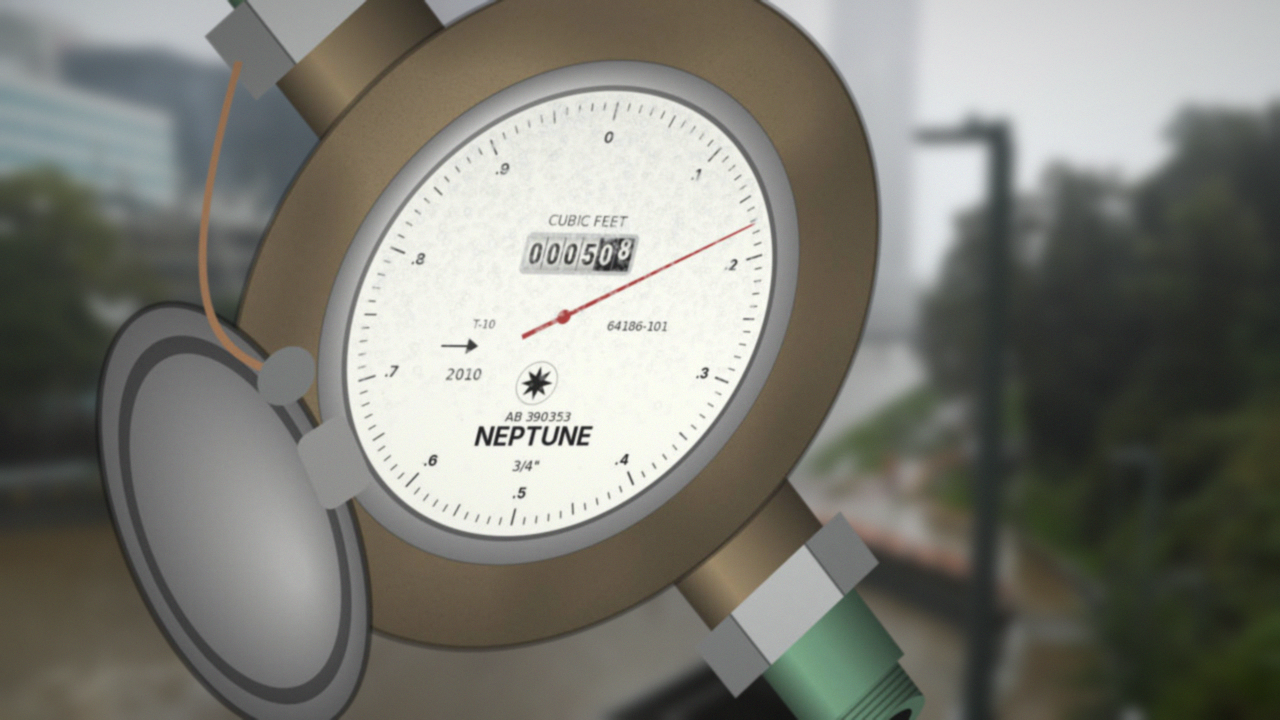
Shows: 508.17; ft³
